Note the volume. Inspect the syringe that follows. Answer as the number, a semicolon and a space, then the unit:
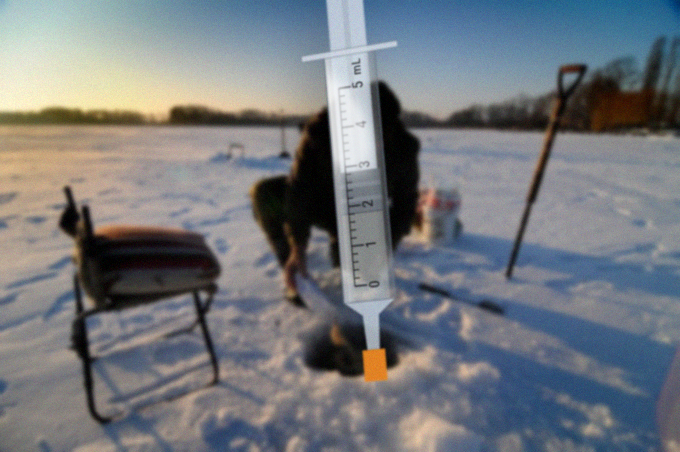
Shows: 1.8; mL
